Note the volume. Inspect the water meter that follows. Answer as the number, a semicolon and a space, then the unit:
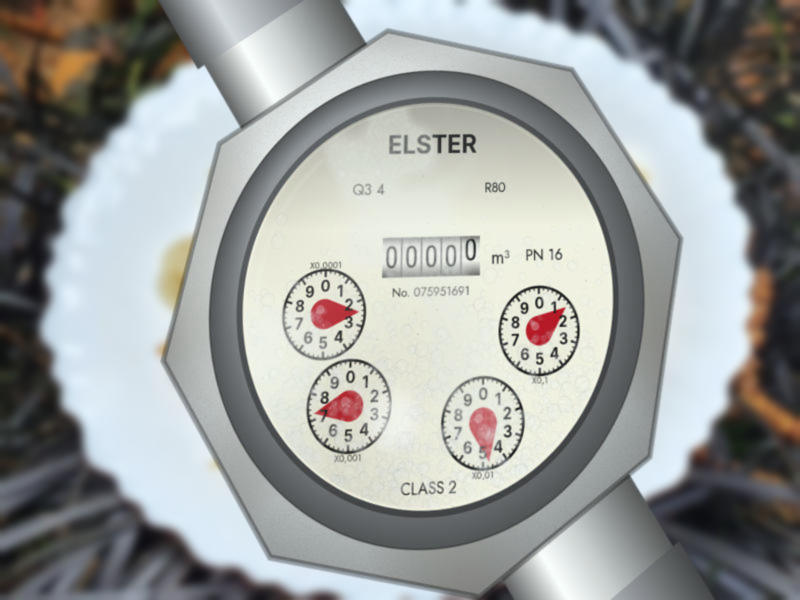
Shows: 0.1472; m³
